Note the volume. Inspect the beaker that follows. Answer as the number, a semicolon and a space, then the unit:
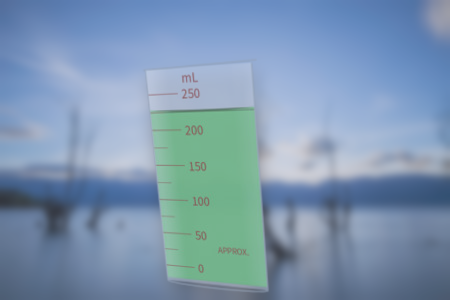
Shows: 225; mL
